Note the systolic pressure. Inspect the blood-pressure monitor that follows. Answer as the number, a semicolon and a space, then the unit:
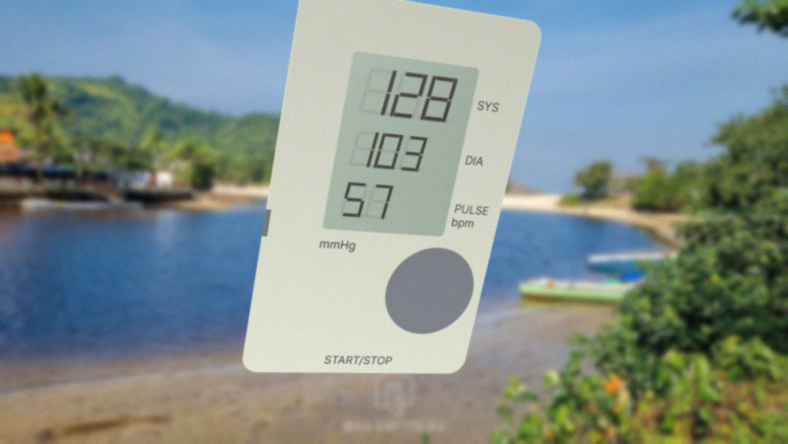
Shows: 128; mmHg
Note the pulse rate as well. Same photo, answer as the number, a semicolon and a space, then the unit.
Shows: 57; bpm
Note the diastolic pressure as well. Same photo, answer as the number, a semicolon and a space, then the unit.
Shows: 103; mmHg
